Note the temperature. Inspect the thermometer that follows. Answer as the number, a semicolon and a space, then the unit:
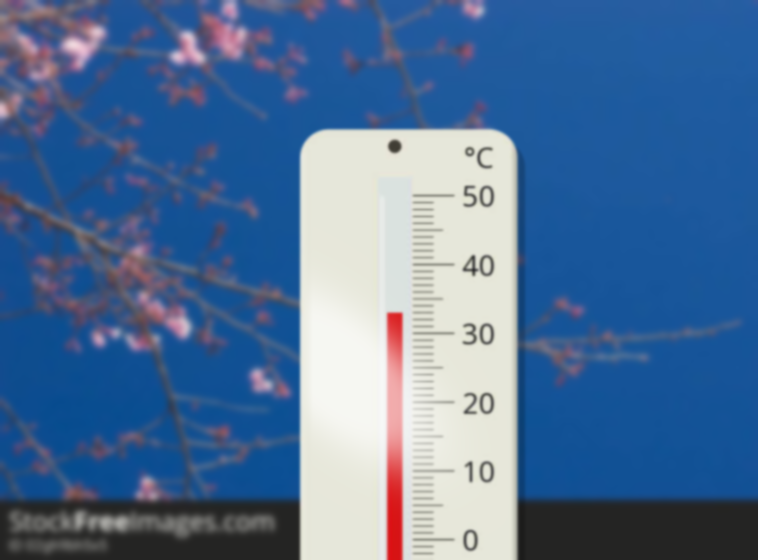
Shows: 33; °C
